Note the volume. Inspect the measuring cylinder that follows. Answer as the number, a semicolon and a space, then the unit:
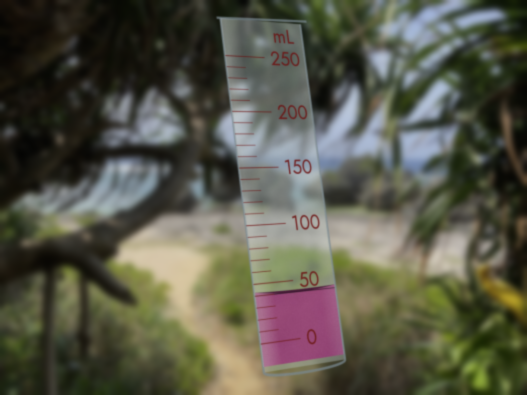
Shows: 40; mL
